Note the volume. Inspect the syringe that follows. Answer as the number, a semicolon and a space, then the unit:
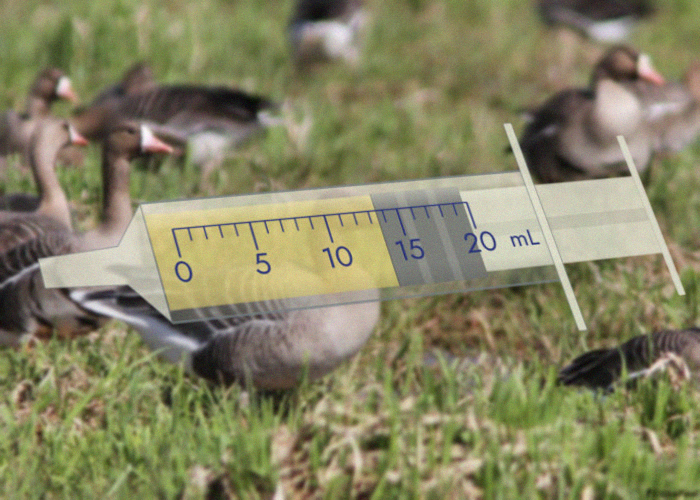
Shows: 13.5; mL
